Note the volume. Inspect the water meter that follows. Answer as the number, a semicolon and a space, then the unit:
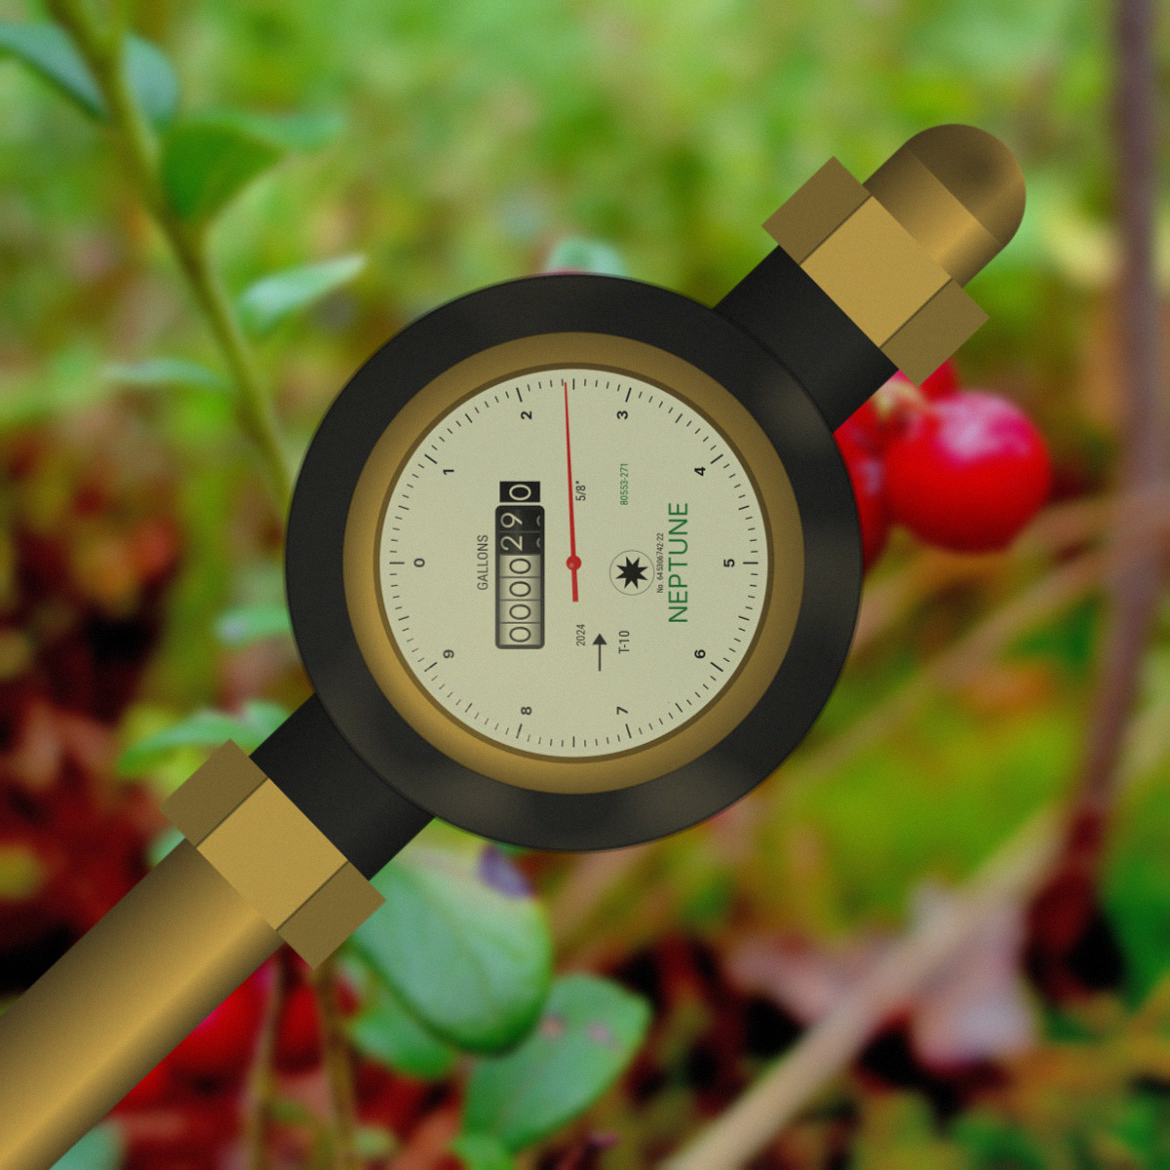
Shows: 292.4; gal
